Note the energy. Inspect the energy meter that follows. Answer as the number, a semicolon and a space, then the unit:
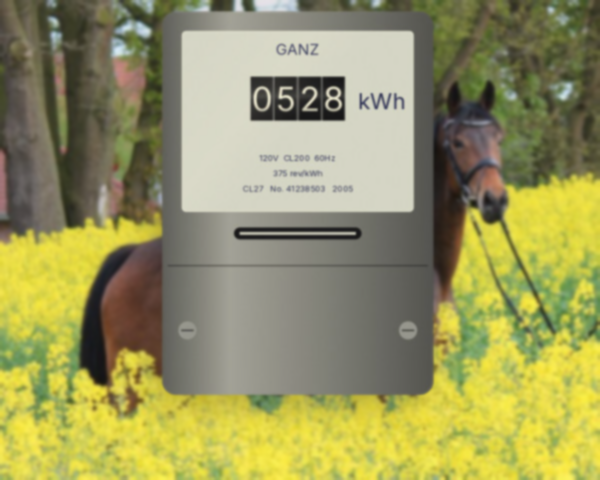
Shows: 528; kWh
